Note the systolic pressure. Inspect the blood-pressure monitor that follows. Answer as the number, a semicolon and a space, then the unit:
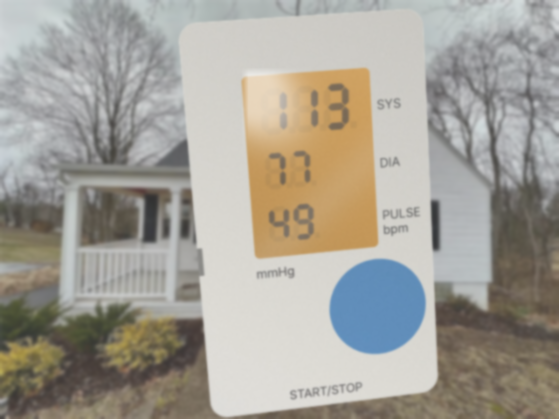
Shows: 113; mmHg
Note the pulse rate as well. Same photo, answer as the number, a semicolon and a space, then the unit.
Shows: 49; bpm
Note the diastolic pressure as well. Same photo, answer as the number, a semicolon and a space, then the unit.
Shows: 77; mmHg
